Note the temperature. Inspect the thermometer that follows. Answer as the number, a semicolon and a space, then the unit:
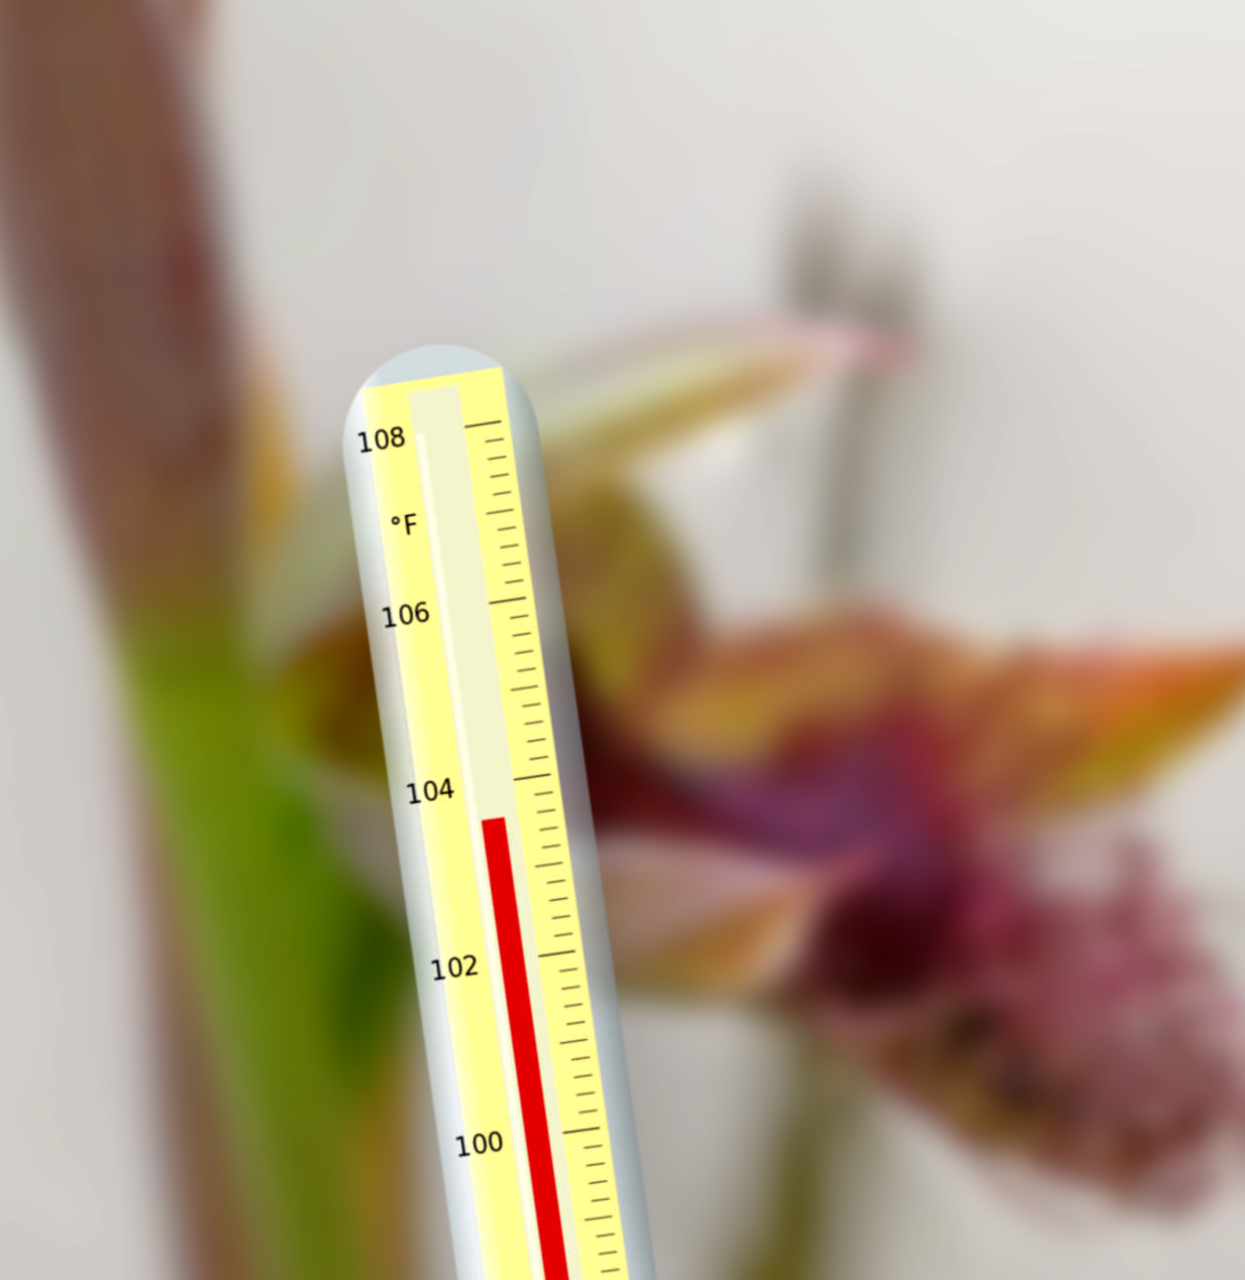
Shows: 103.6; °F
